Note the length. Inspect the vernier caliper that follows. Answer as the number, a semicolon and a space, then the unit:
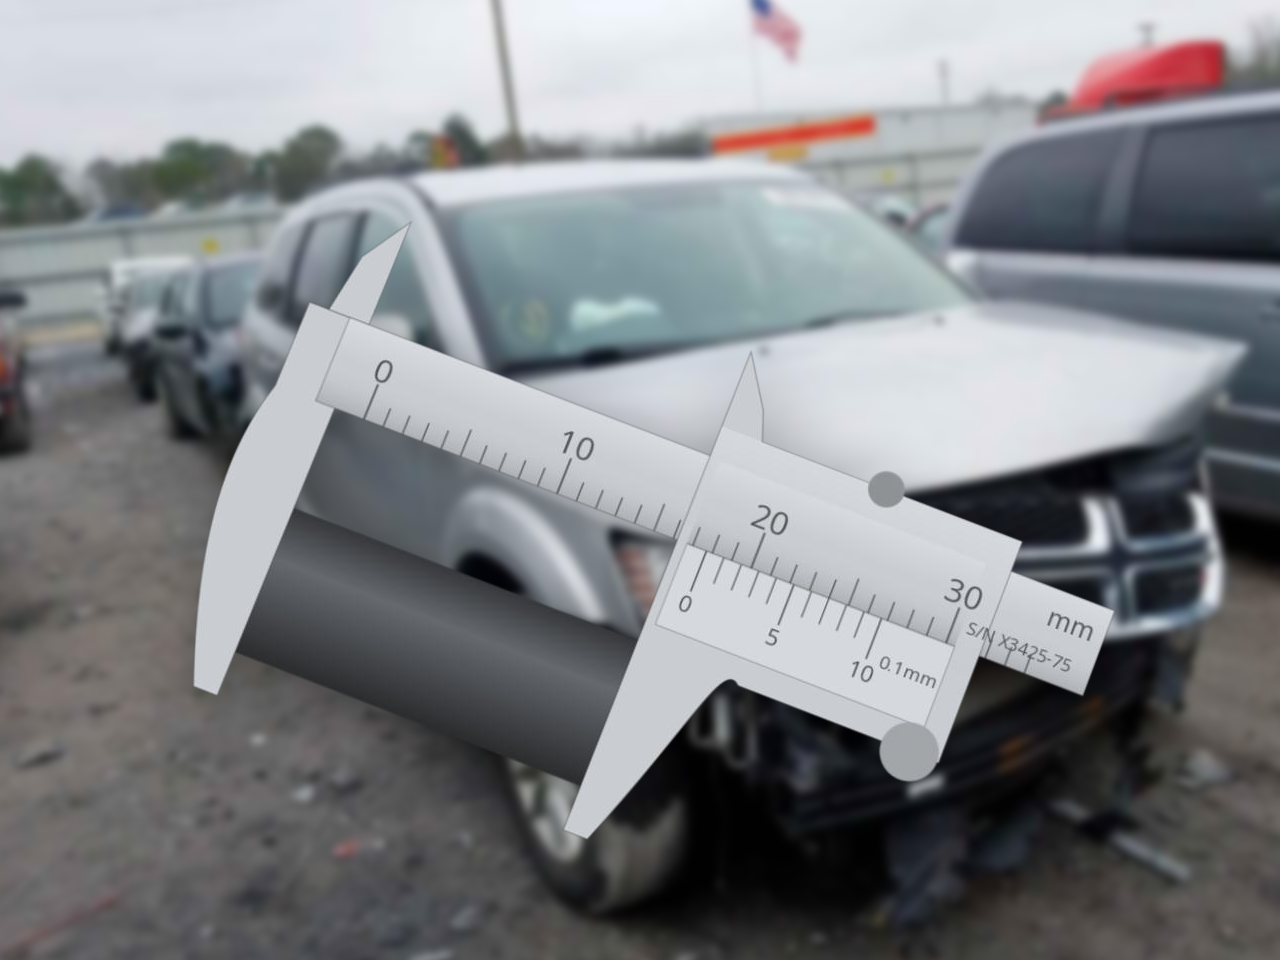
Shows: 17.7; mm
